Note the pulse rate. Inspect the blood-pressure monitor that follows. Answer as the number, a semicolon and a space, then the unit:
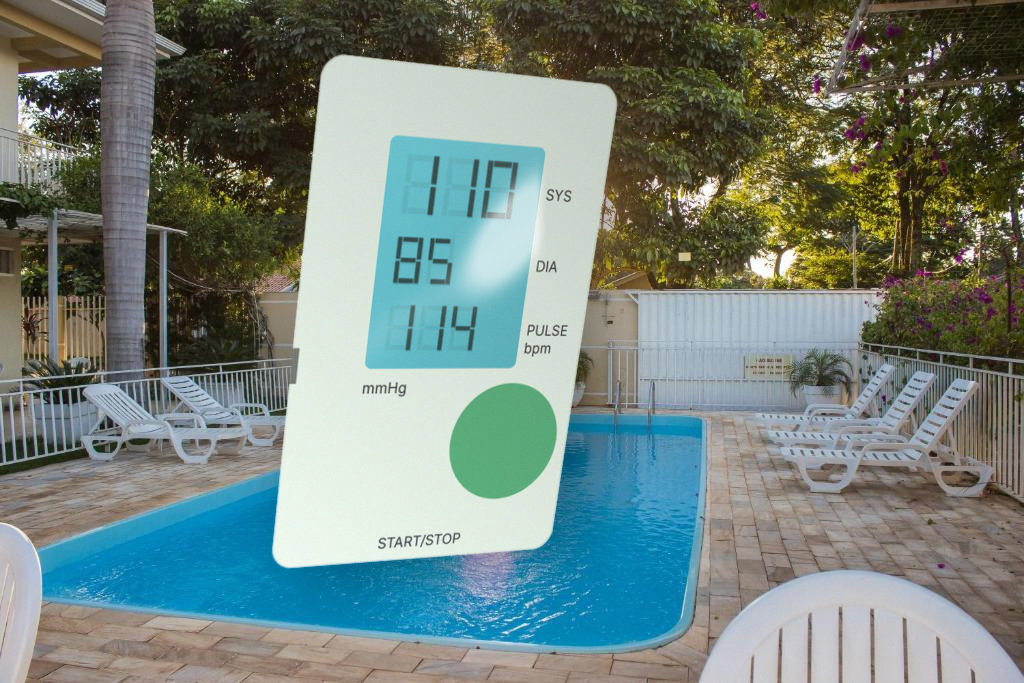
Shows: 114; bpm
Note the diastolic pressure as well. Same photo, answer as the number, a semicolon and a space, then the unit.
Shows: 85; mmHg
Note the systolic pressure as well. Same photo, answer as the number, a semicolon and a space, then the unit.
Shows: 110; mmHg
